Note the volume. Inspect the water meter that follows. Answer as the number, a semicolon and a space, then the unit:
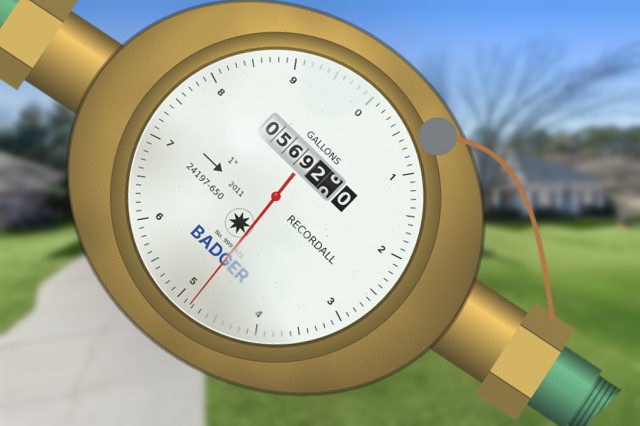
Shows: 569284.8; gal
